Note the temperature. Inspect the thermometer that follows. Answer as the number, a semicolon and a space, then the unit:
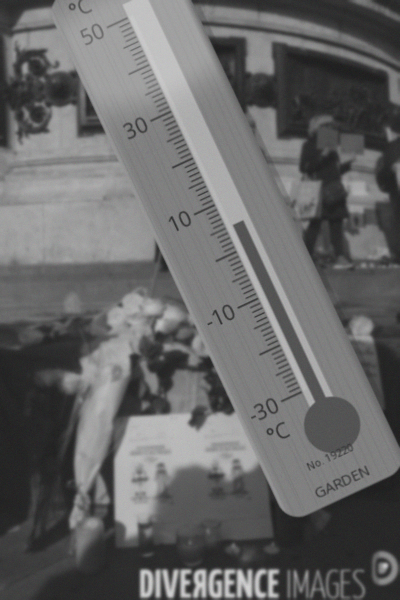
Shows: 5; °C
